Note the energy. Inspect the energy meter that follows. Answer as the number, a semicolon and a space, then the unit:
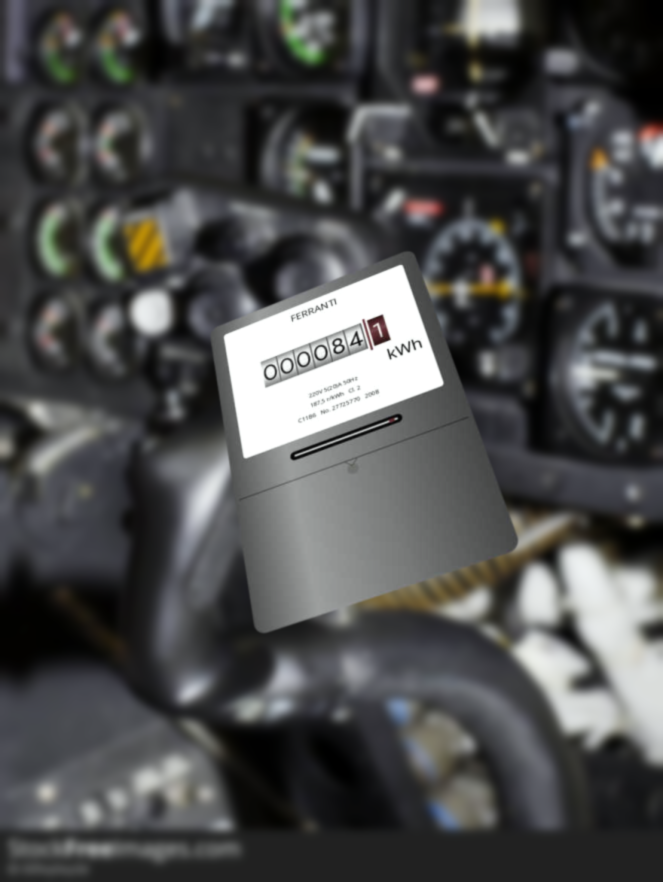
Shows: 84.1; kWh
